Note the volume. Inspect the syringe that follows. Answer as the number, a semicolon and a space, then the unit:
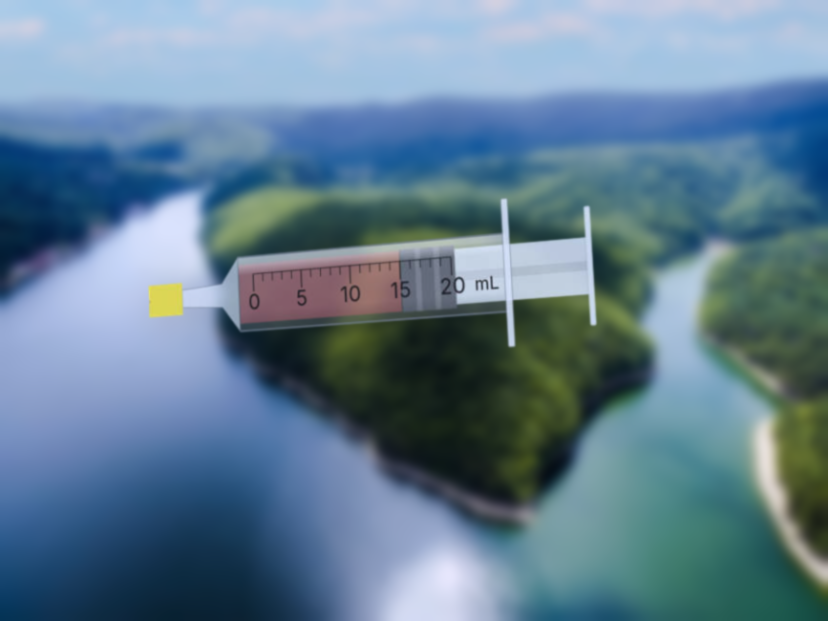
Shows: 15; mL
